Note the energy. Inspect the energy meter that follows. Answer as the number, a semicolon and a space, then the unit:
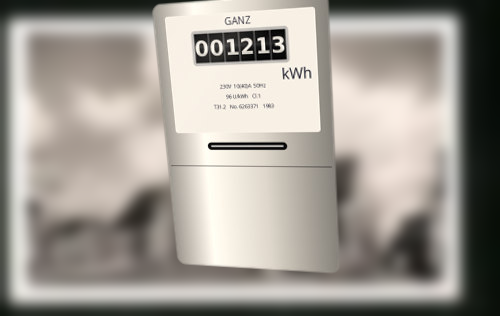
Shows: 1213; kWh
